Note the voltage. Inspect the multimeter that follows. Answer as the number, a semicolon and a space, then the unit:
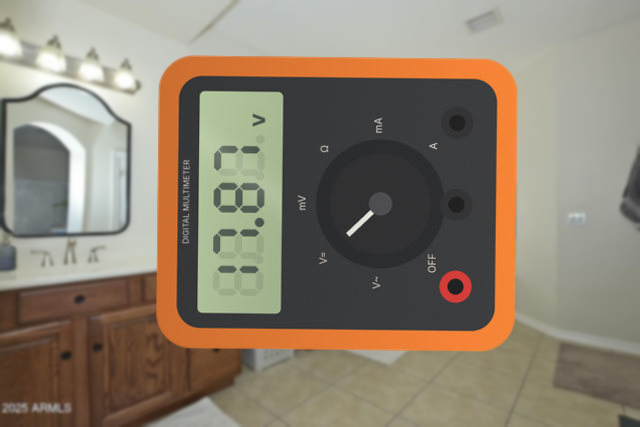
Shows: 17.87; V
